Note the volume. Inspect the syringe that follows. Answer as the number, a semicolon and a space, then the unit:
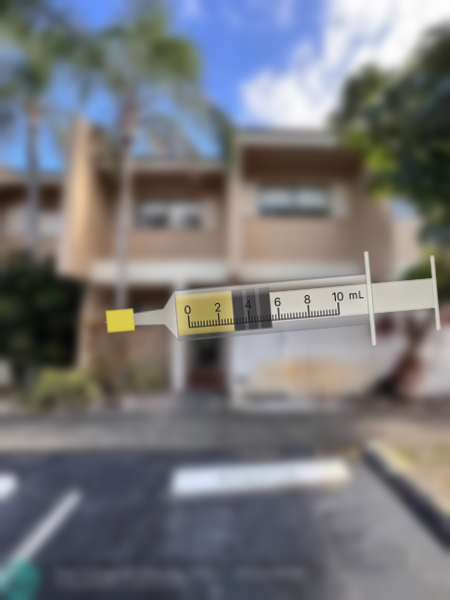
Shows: 3; mL
